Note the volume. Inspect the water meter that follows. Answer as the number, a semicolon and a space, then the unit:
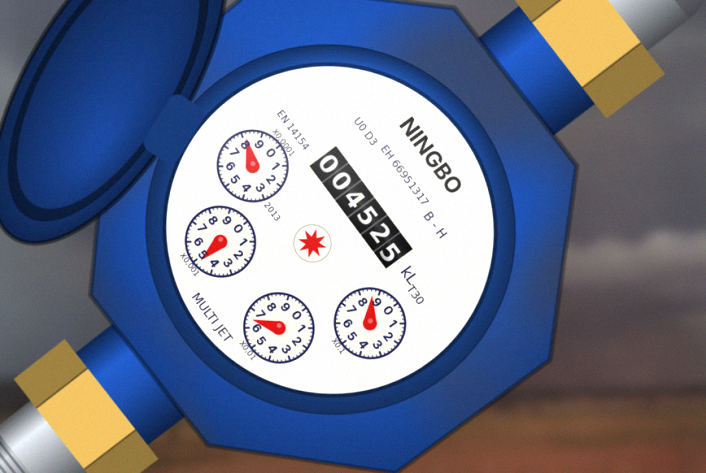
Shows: 4524.8648; kL
